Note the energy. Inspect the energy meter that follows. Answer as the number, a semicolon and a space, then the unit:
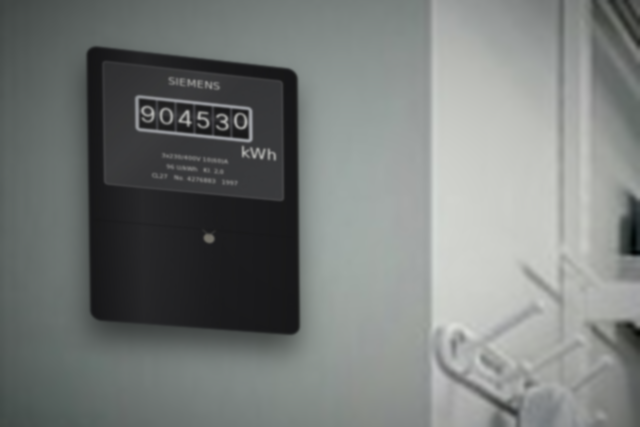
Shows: 904530; kWh
